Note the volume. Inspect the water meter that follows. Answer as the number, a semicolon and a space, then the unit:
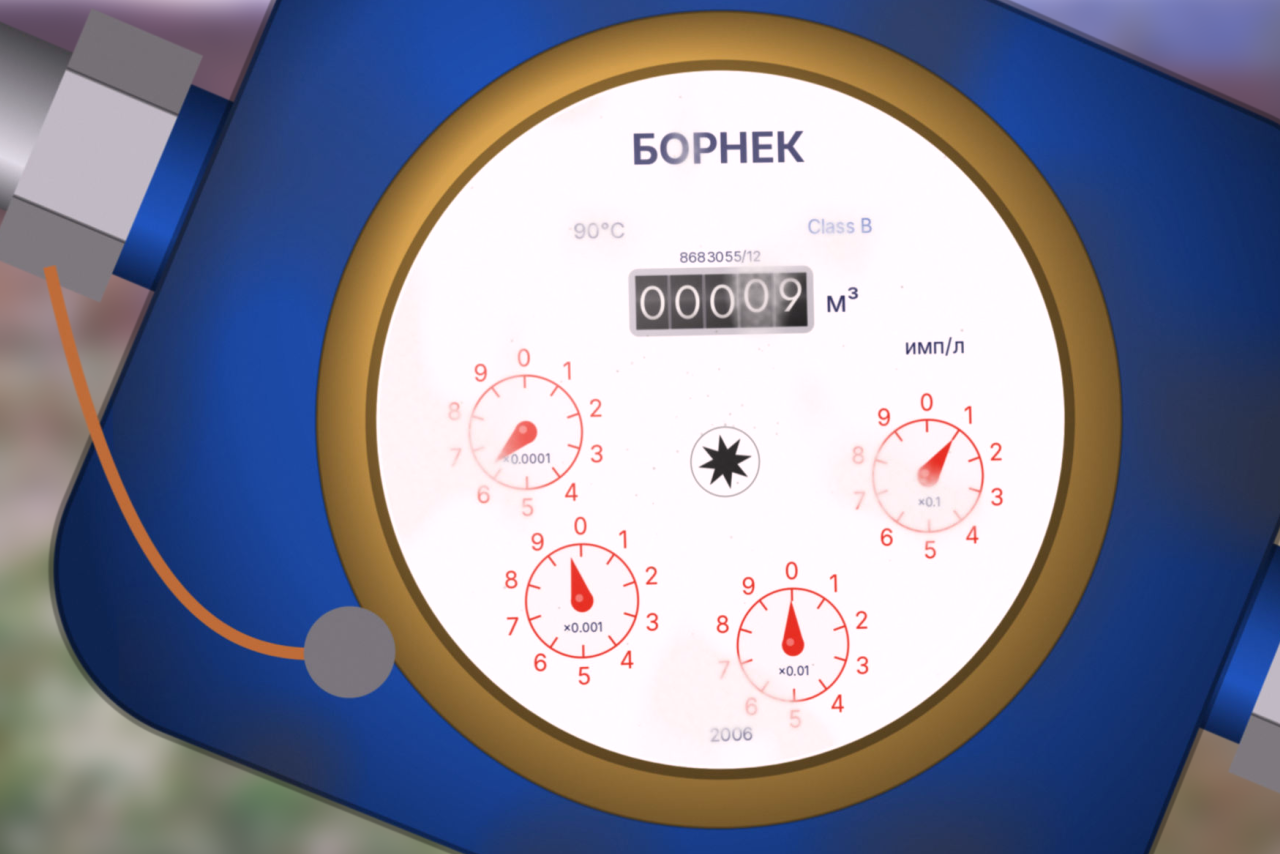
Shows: 9.0996; m³
